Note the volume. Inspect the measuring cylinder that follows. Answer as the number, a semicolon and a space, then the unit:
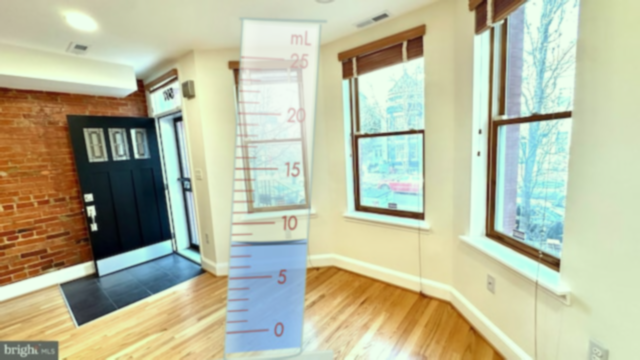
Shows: 8; mL
